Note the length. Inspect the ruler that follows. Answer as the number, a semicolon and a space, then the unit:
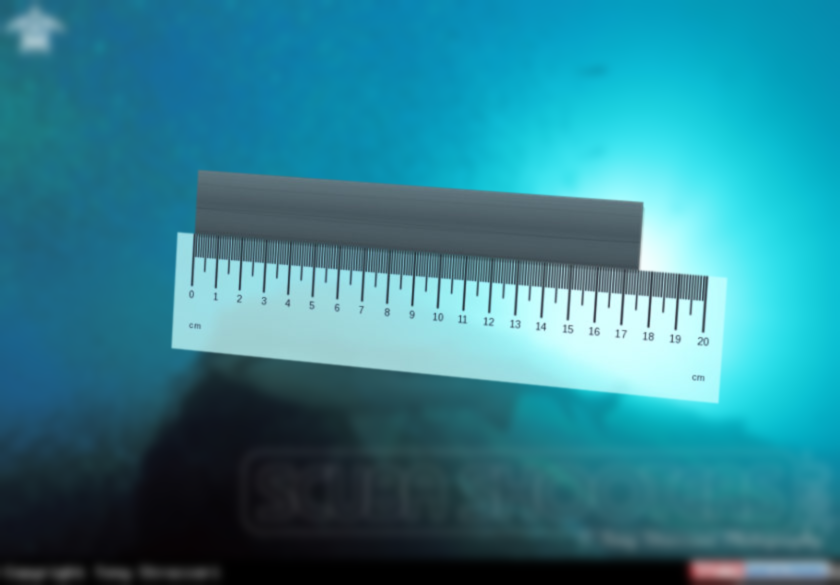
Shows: 17.5; cm
